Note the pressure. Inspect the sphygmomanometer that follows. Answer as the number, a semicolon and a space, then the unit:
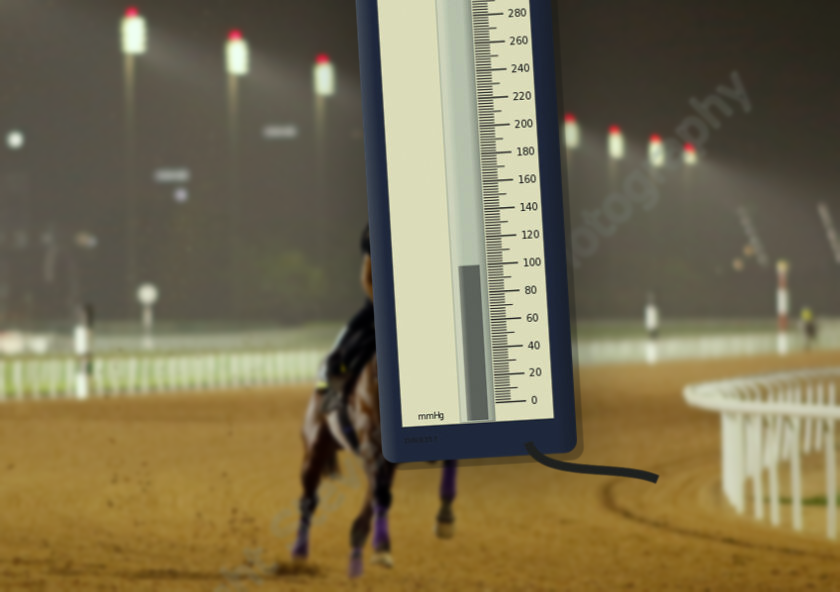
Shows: 100; mmHg
